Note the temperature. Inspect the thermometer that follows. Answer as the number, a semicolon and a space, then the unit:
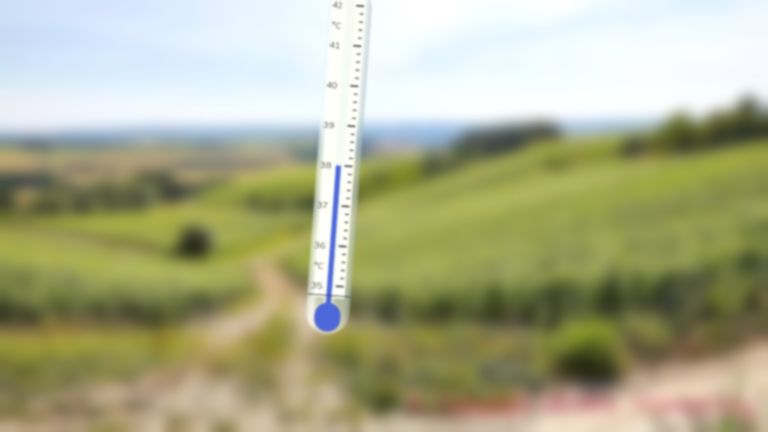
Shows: 38; °C
